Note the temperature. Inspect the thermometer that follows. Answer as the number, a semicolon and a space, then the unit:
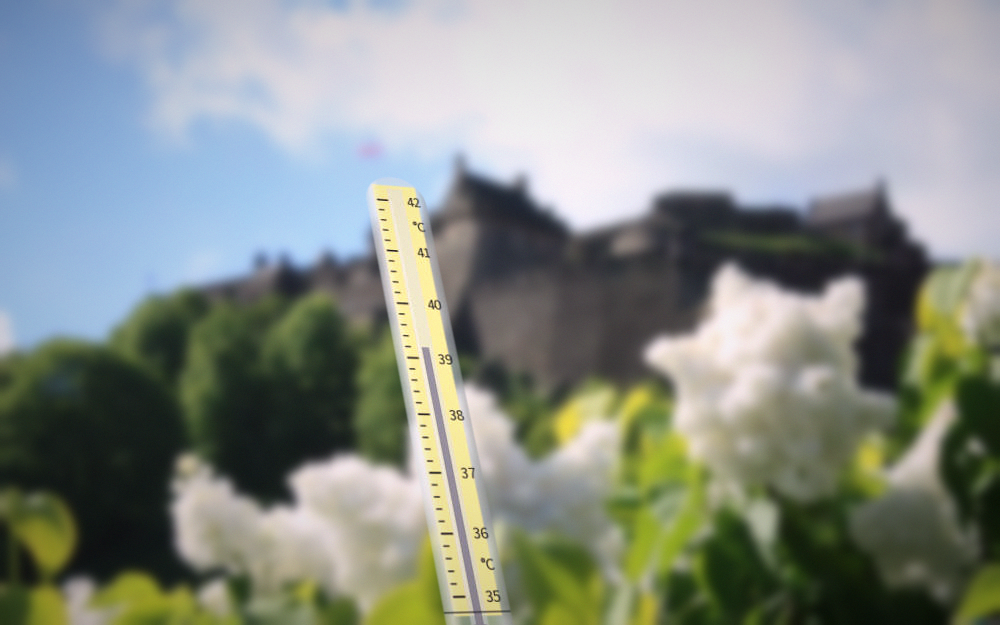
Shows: 39.2; °C
